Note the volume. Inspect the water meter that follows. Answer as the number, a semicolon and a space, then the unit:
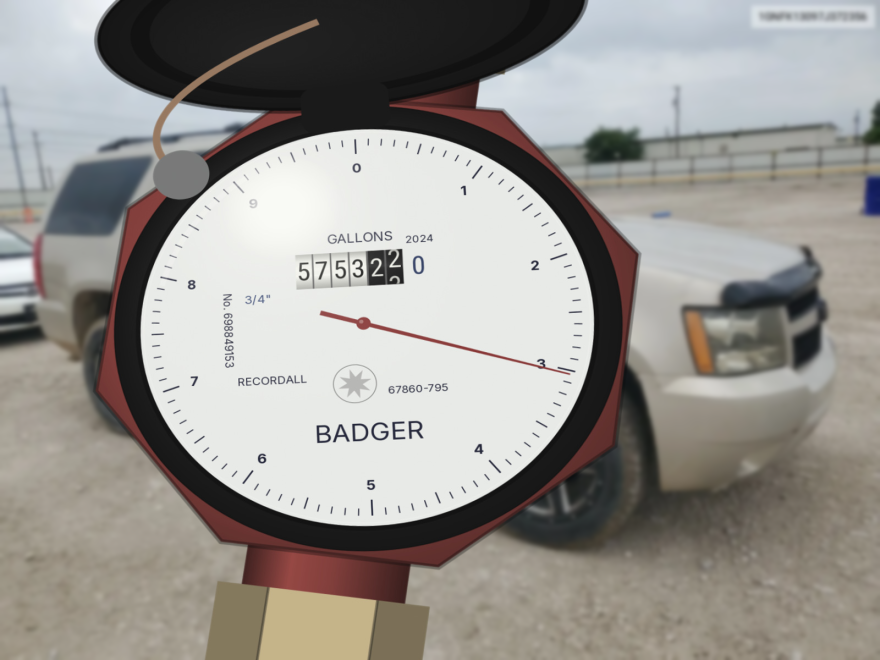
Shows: 5753223.0; gal
